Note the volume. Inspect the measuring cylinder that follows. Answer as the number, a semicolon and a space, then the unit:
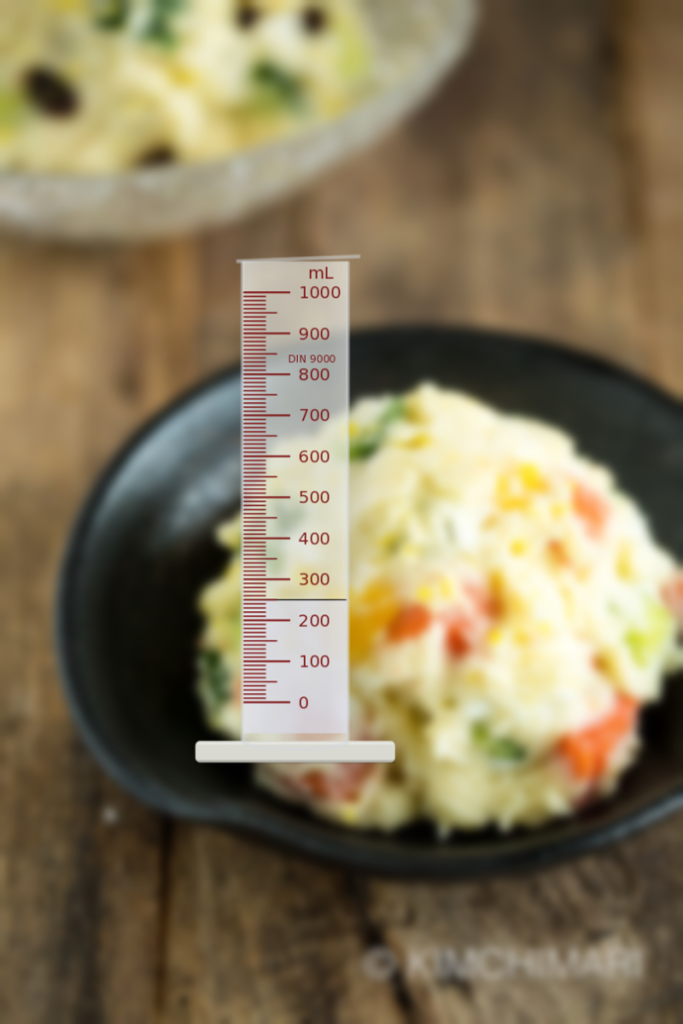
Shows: 250; mL
